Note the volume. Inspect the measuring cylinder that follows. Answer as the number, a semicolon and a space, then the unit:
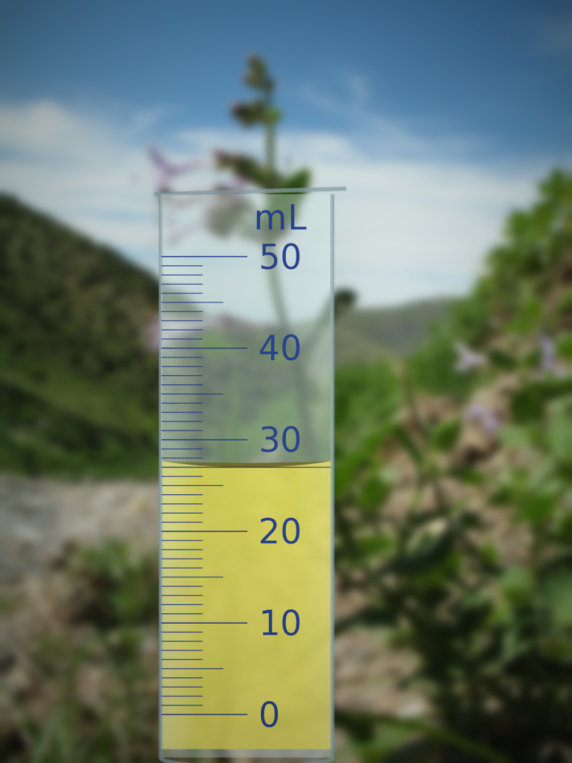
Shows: 27; mL
